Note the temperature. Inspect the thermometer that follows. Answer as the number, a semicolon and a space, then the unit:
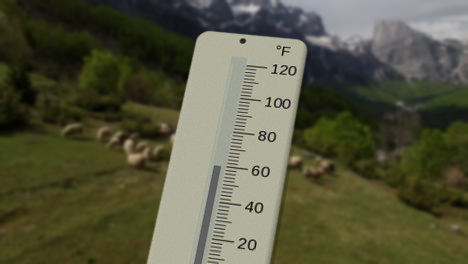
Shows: 60; °F
